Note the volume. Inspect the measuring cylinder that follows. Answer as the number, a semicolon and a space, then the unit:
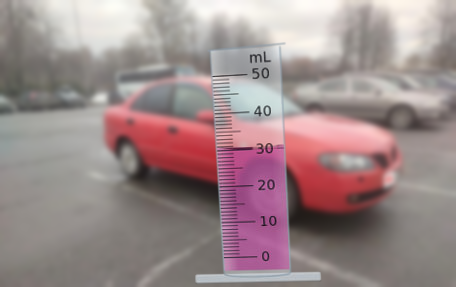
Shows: 30; mL
